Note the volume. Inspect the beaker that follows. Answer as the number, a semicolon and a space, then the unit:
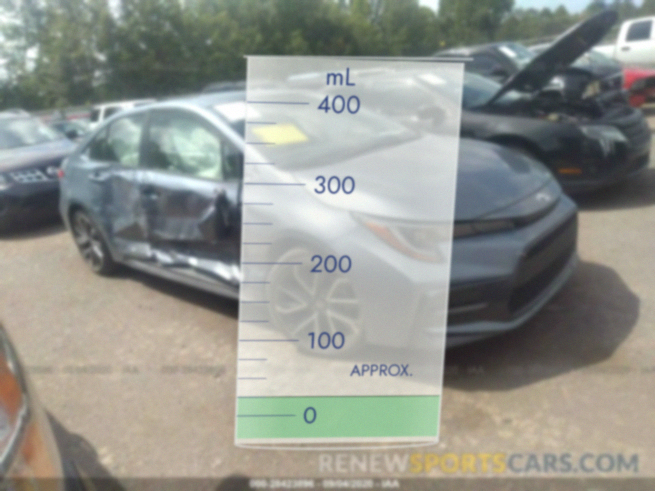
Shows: 25; mL
